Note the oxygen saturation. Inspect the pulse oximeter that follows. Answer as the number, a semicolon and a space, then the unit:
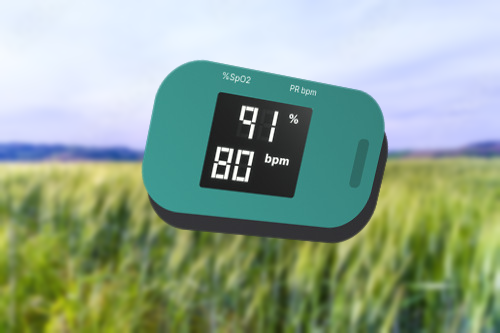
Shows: 91; %
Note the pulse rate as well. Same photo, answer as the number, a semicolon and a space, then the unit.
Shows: 80; bpm
